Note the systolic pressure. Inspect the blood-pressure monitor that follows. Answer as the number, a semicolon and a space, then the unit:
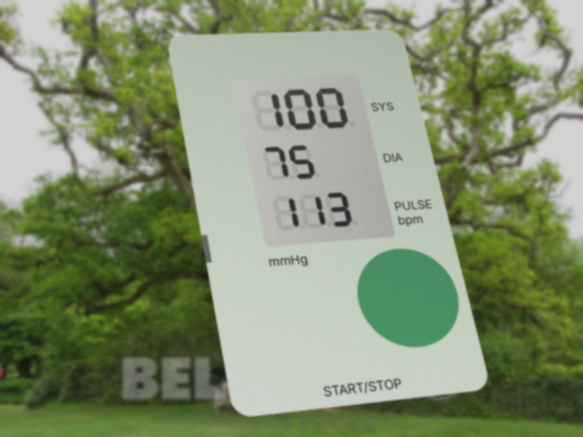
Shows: 100; mmHg
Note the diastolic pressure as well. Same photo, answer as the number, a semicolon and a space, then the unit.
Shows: 75; mmHg
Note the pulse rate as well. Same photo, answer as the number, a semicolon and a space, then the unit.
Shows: 113; bpm
